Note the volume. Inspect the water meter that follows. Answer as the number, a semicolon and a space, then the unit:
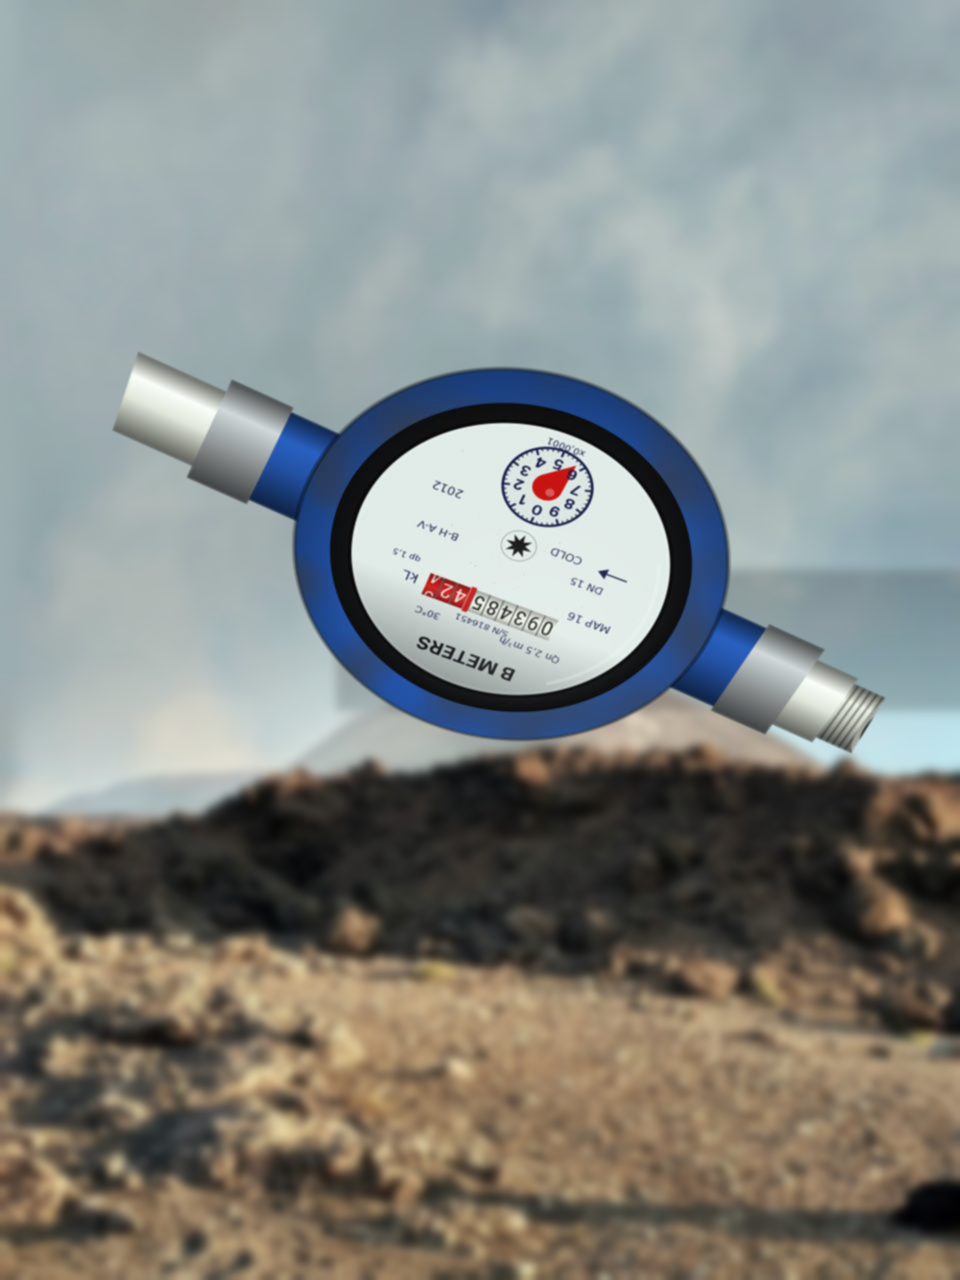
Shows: 93485.4235; kL
